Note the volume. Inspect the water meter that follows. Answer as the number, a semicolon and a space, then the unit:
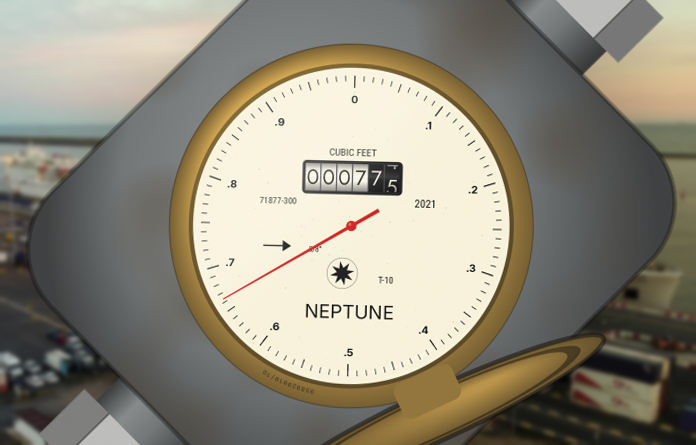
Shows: 774.66; ft³
